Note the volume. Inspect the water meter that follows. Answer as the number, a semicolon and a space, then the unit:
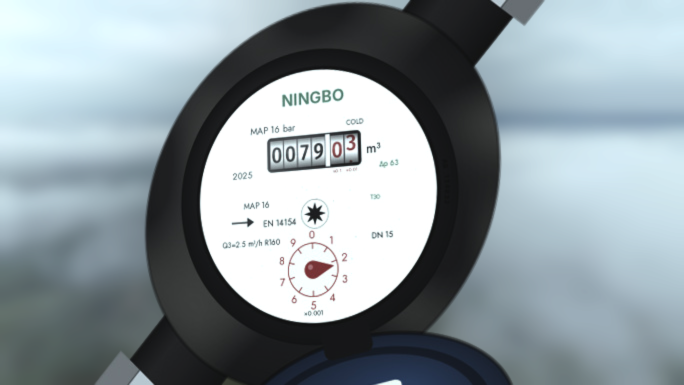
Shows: 79.032; m³
